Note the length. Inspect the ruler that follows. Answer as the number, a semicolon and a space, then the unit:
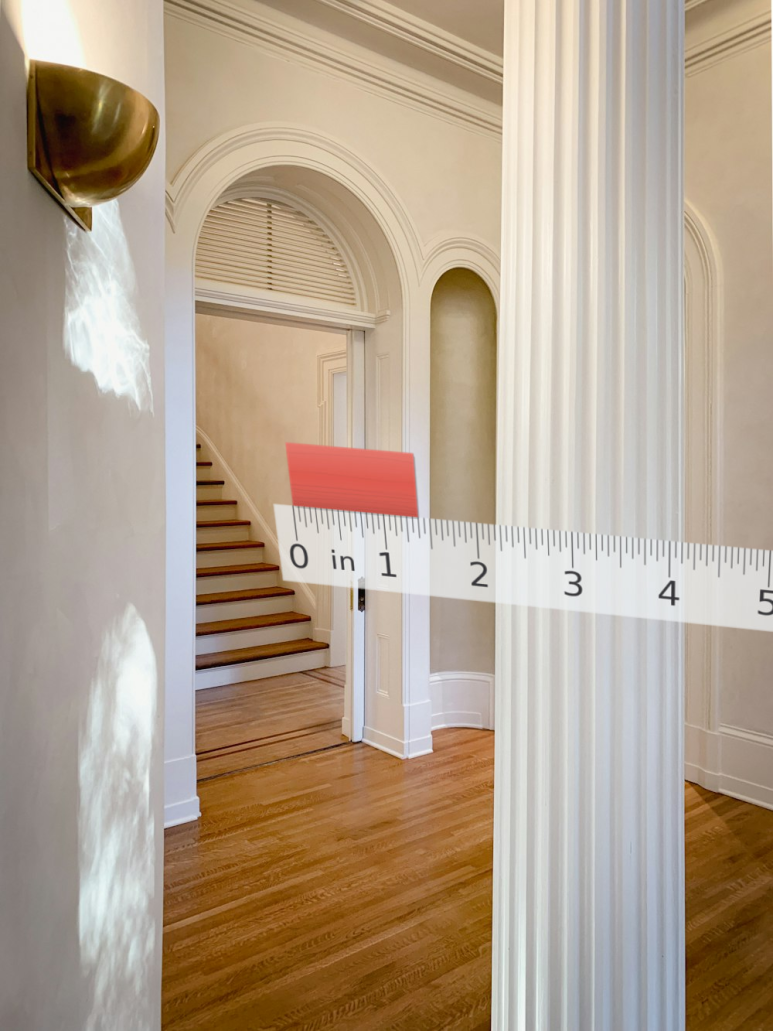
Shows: 1.375; in
